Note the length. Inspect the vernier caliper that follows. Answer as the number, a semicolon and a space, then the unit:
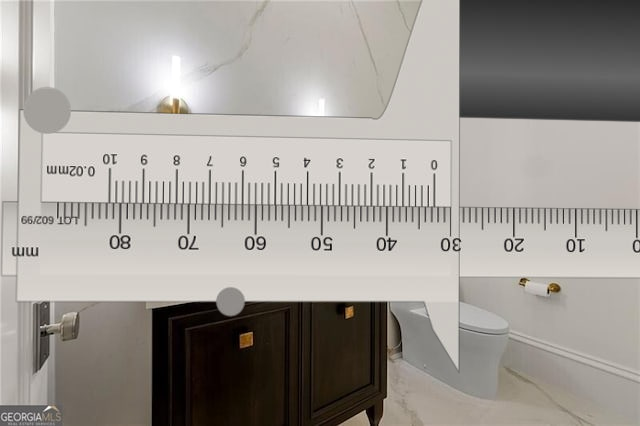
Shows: 32.6; mm
